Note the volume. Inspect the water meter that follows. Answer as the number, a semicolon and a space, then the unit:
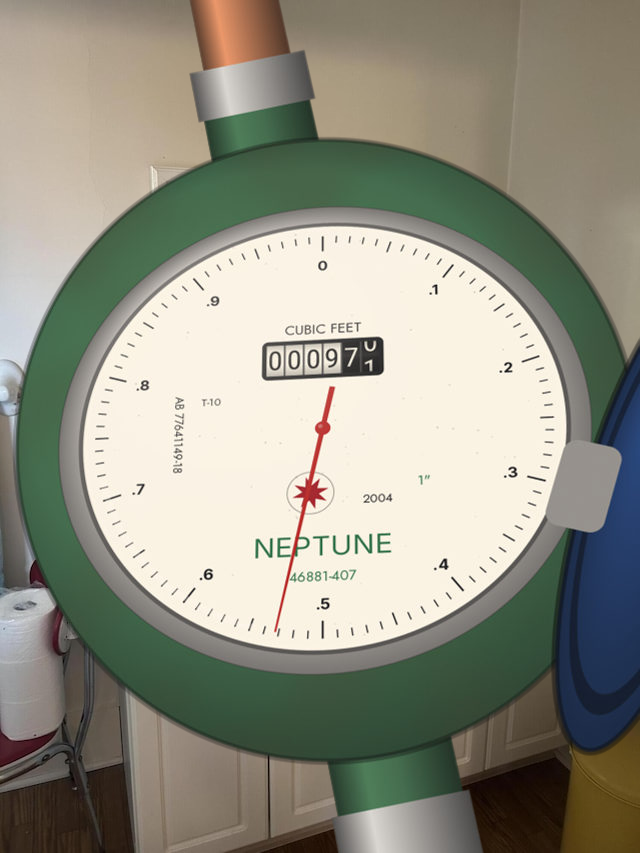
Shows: 970.53; ft³
